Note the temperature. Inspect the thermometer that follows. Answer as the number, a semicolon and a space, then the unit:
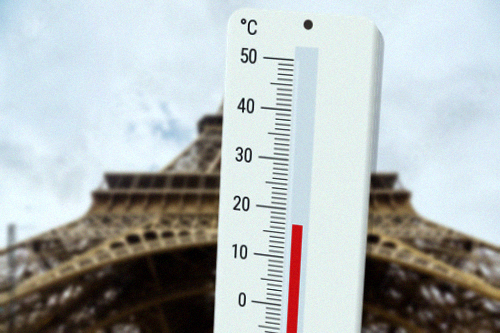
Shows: 17; °C
